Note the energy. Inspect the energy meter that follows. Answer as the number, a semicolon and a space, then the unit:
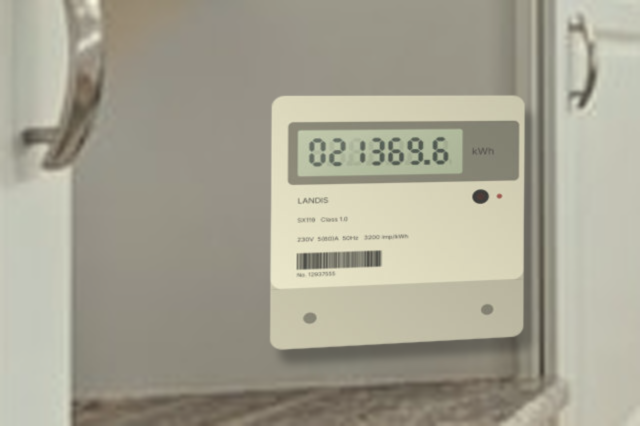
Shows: 21369.6; kWh
